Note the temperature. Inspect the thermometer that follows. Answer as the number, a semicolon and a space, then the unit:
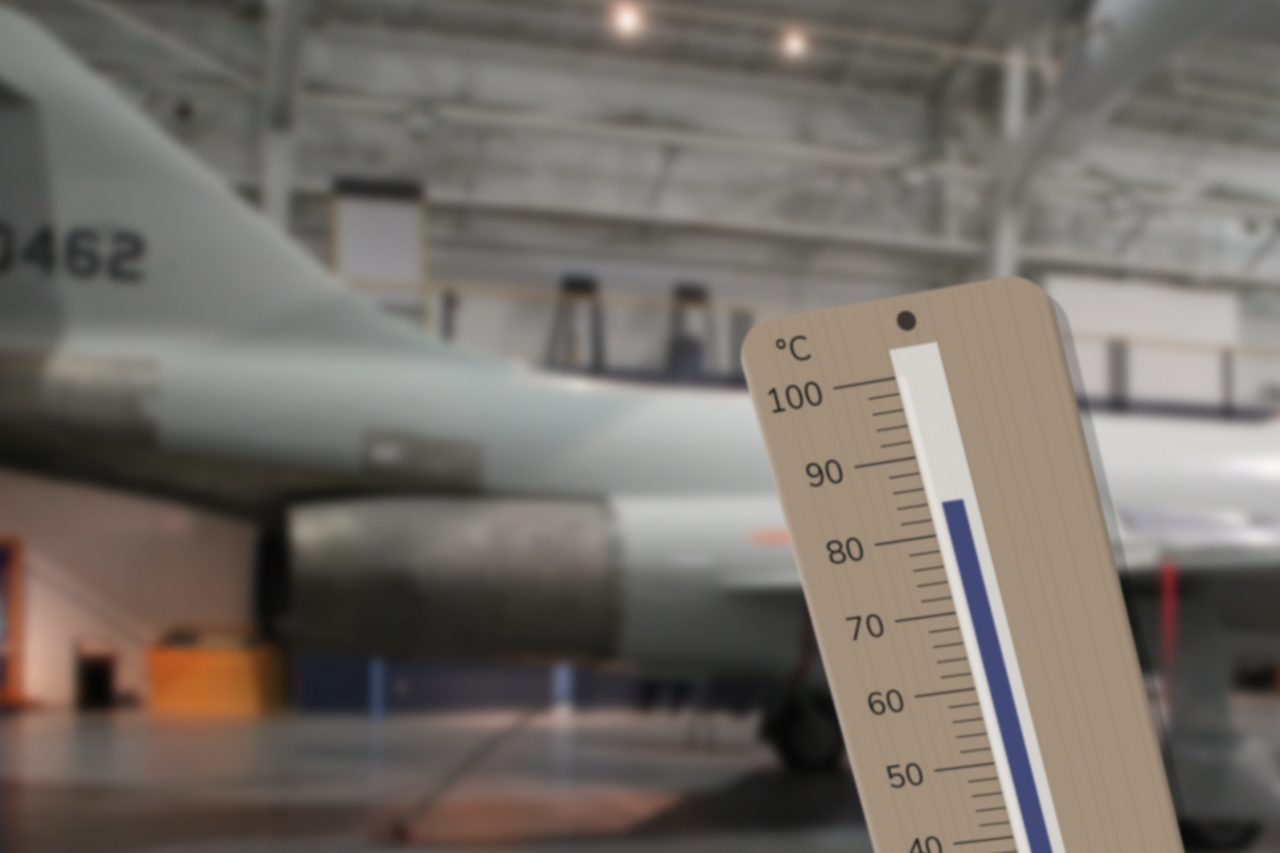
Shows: 84; °C
